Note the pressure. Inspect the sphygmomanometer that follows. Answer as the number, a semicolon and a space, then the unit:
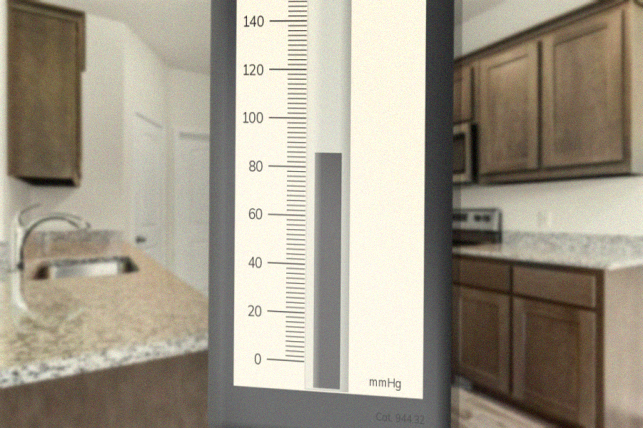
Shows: 86; mmHg
